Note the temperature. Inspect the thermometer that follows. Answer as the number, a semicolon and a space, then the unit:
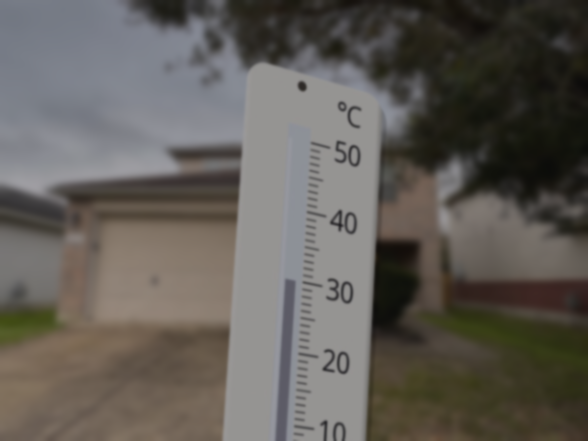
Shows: 30; °C
